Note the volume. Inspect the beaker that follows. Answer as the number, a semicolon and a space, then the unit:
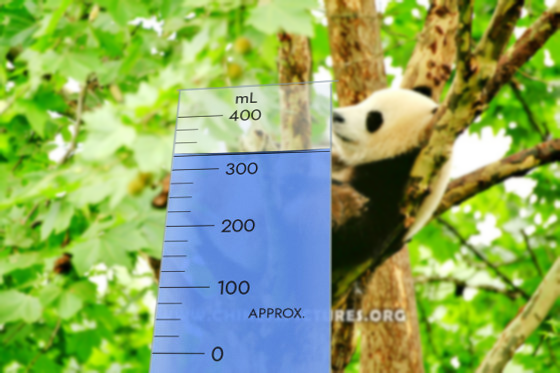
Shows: 325; mL
